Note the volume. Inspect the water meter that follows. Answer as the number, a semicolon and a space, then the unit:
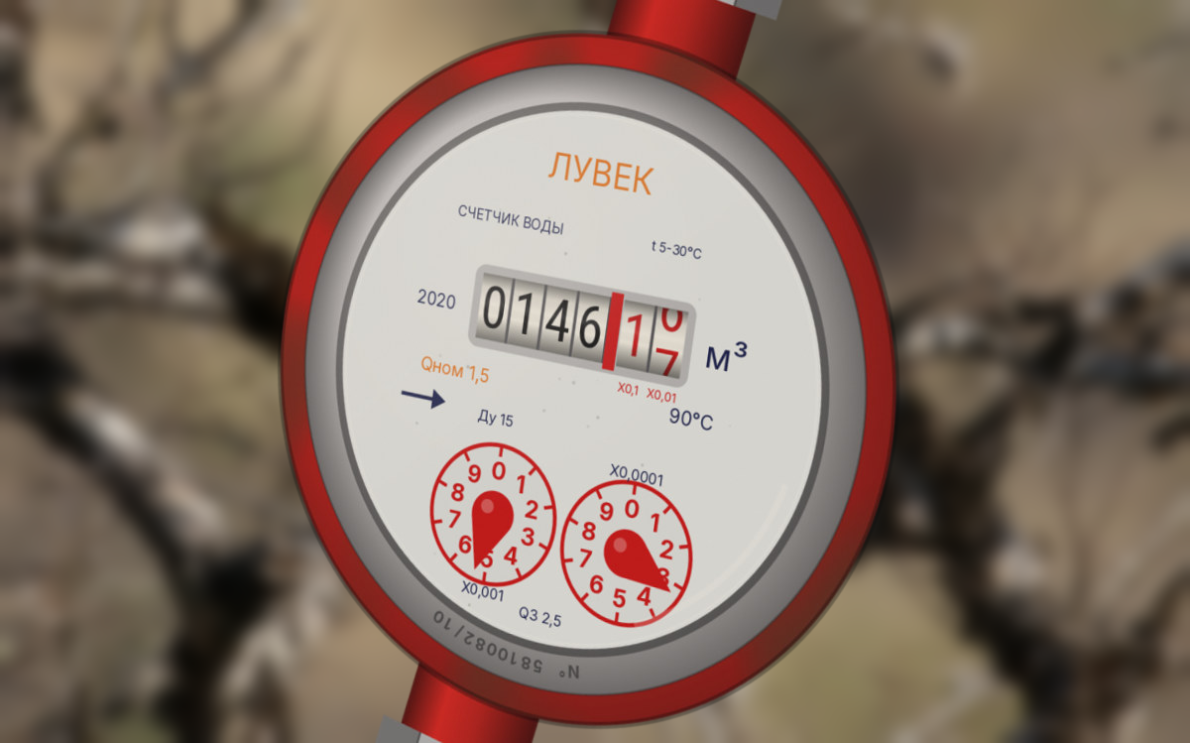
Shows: 146.1653; m³
